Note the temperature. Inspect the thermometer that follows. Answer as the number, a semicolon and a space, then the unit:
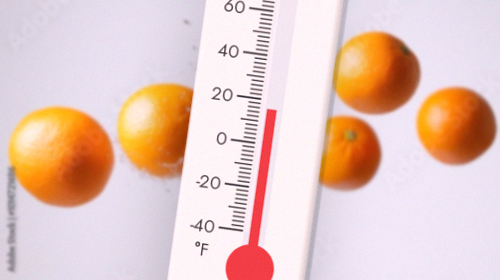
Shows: 16; °F
